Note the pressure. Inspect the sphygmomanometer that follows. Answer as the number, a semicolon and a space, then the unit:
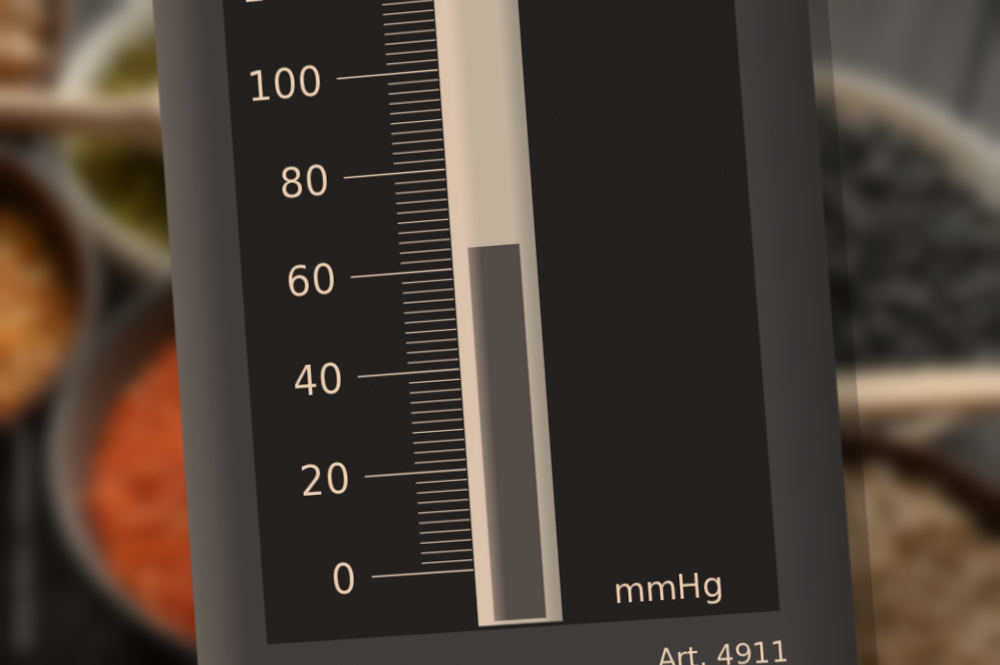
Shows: 64; mmHg
